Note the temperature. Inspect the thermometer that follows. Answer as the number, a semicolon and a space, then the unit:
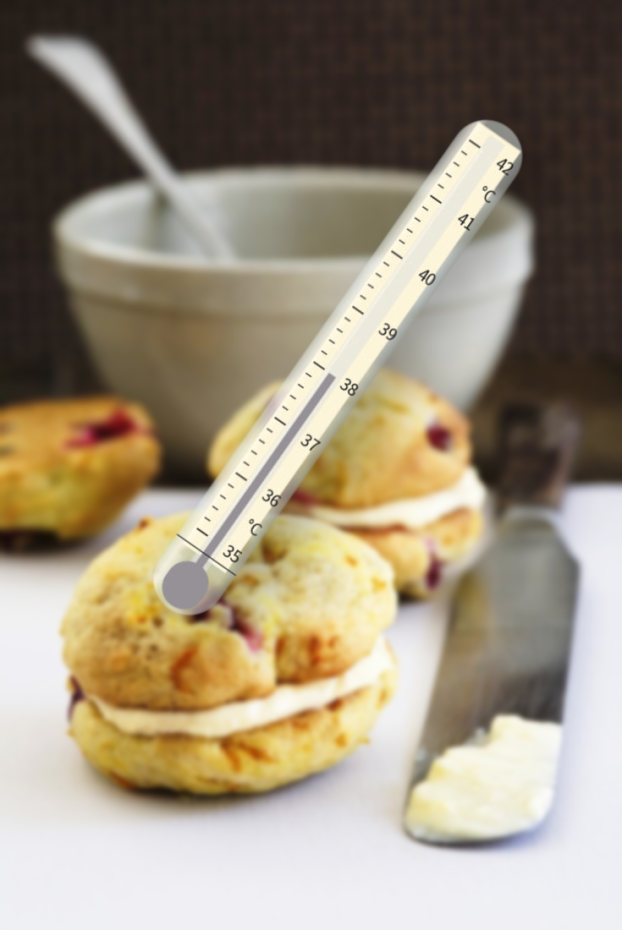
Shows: 38; °C
